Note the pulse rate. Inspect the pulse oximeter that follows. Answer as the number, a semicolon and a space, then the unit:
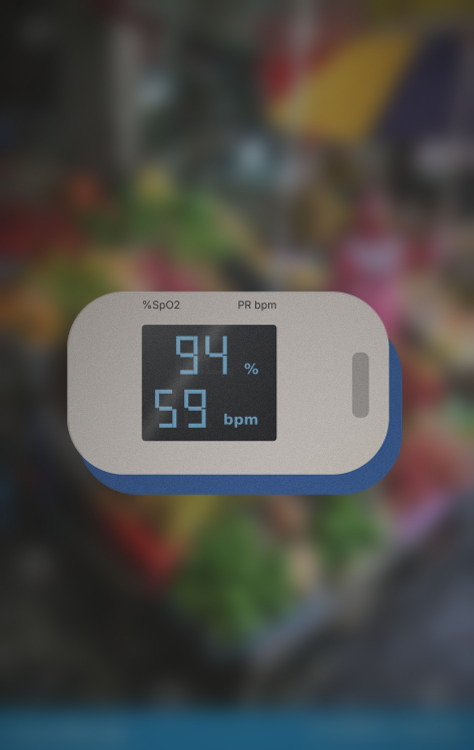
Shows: 59; bpm
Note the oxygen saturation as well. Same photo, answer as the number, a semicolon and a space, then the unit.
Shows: 94; %
